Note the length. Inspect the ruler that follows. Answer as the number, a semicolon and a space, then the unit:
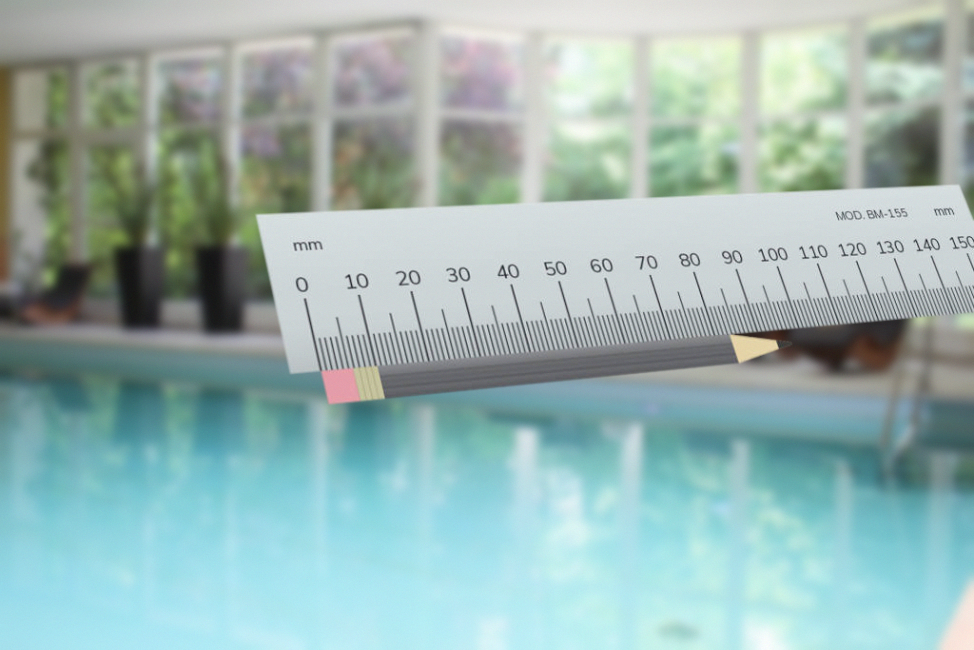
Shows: 97; mm
